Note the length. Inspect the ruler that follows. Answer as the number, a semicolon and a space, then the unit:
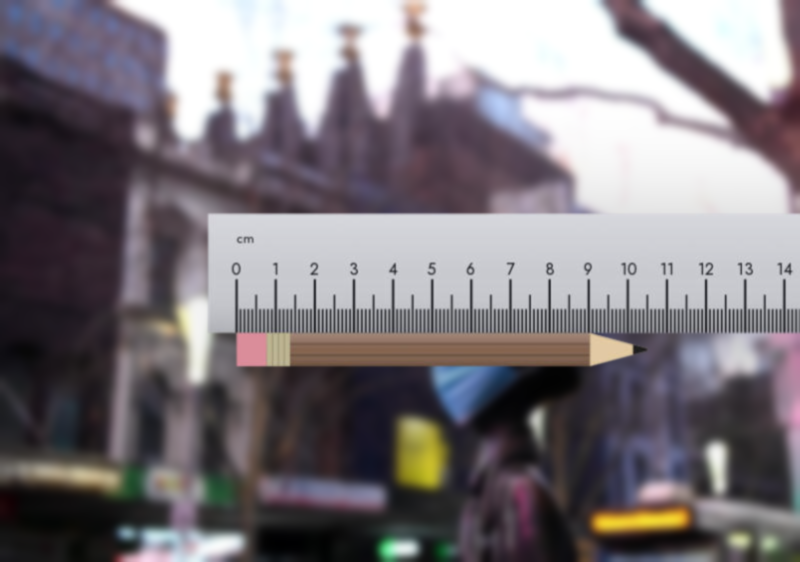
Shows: 10.5; cm
